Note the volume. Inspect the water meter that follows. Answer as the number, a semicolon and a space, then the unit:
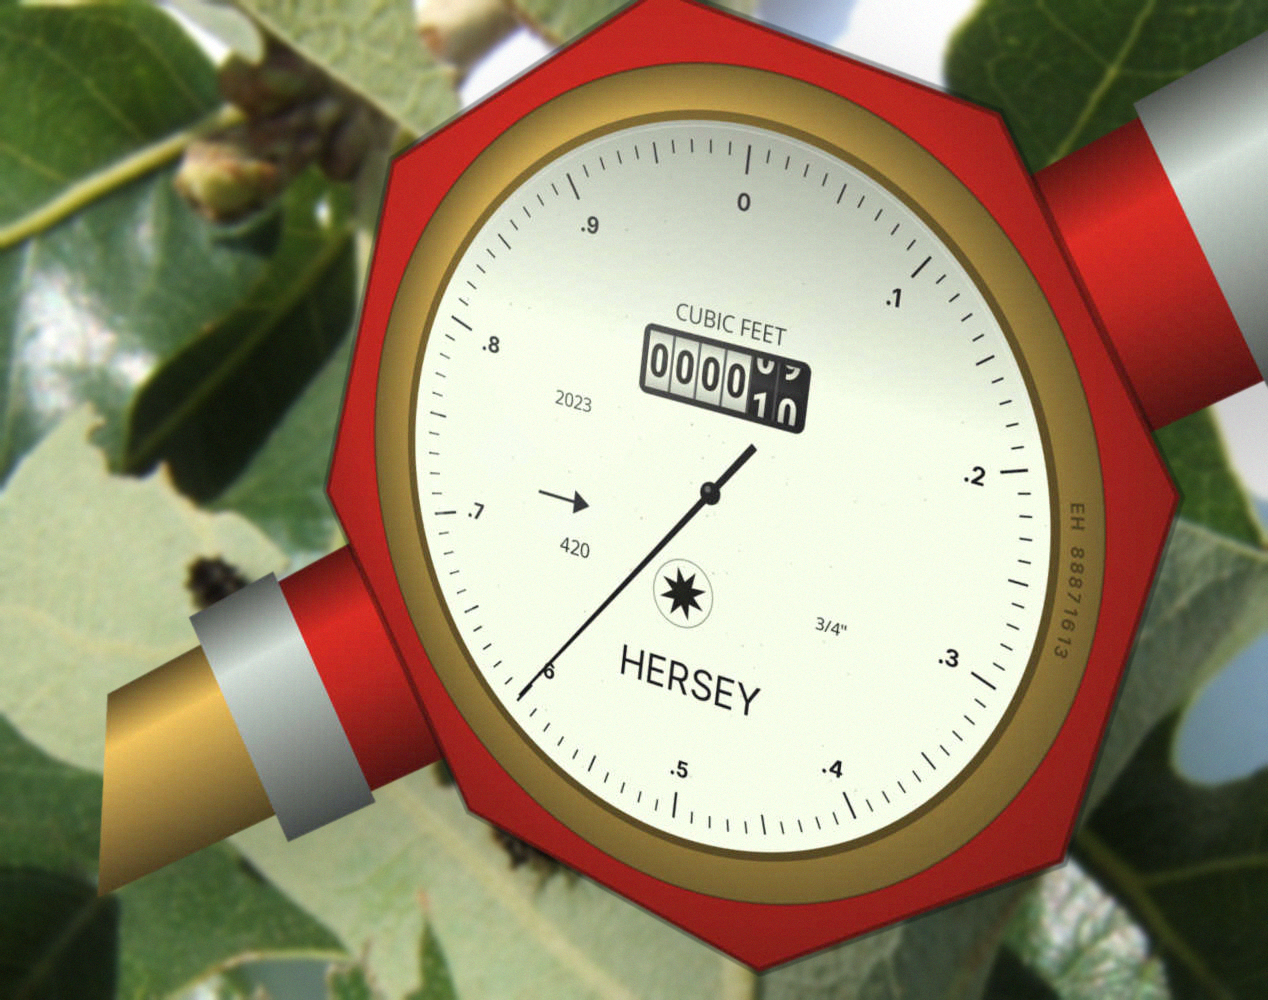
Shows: 9.60; ft³
